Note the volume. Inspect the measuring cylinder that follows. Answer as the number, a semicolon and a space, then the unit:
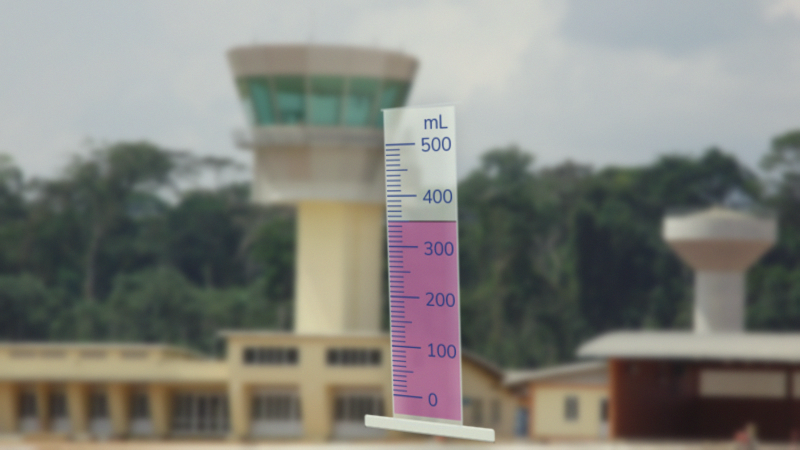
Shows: 350; mL
